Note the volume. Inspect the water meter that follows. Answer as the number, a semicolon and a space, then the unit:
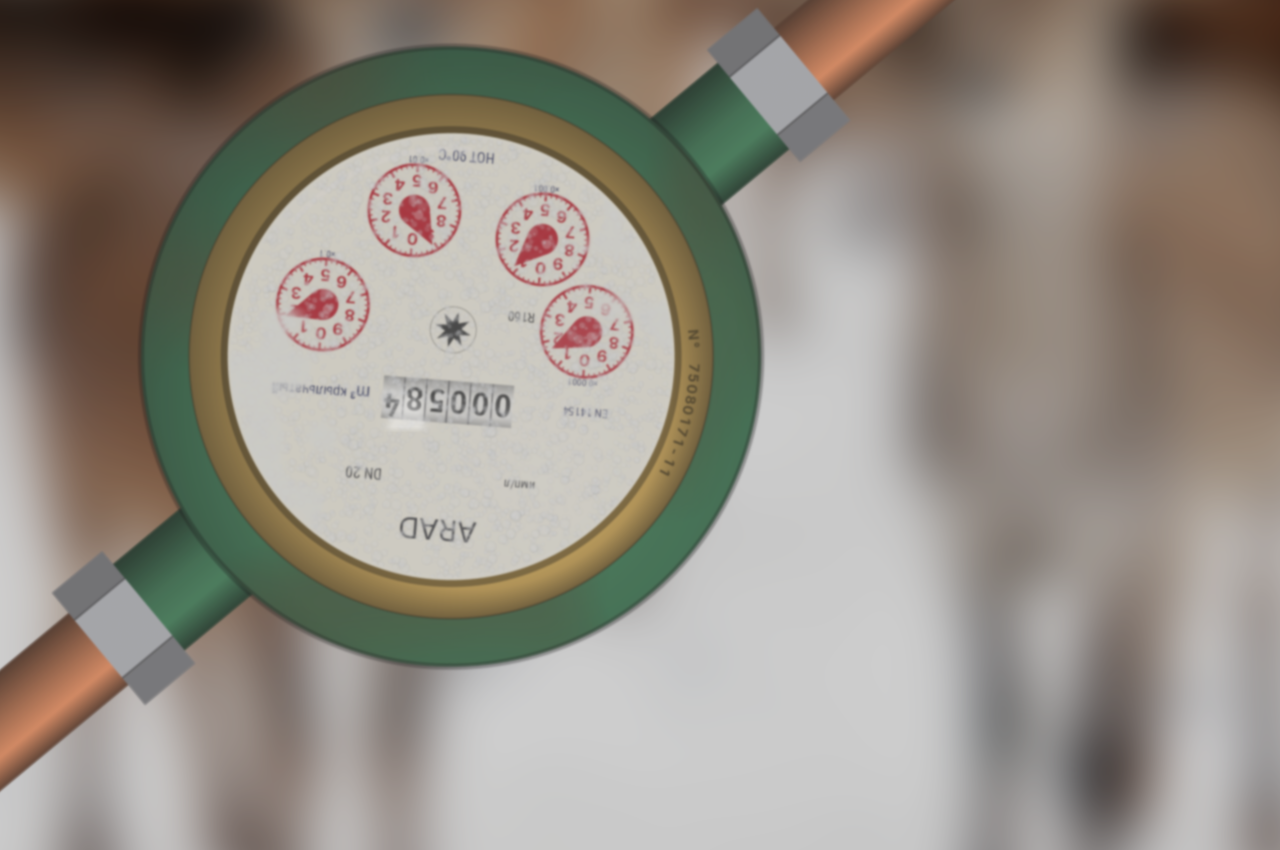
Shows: 584.1911; m³
